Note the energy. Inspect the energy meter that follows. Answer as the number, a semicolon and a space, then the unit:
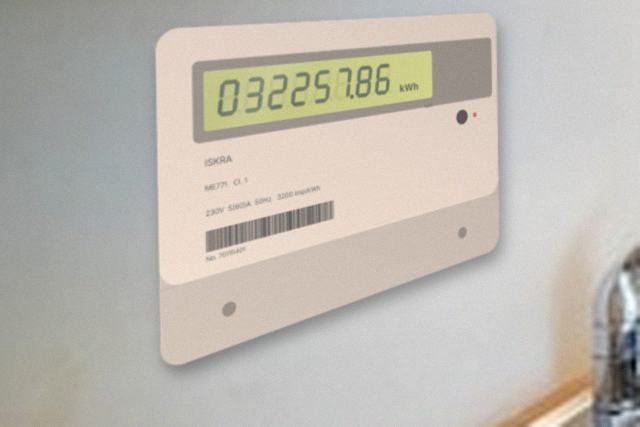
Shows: 32257.86; kWh
